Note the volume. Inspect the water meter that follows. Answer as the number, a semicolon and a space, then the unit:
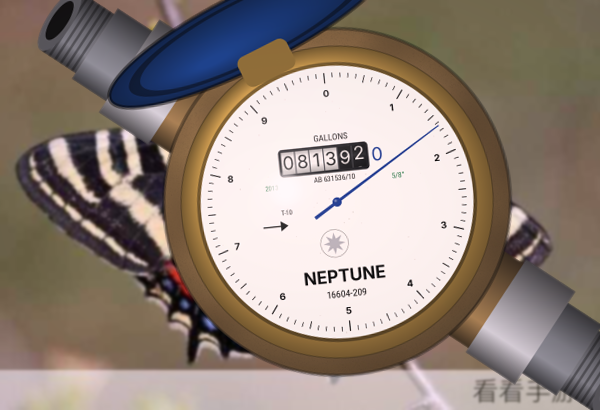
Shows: 813921.6; gal
